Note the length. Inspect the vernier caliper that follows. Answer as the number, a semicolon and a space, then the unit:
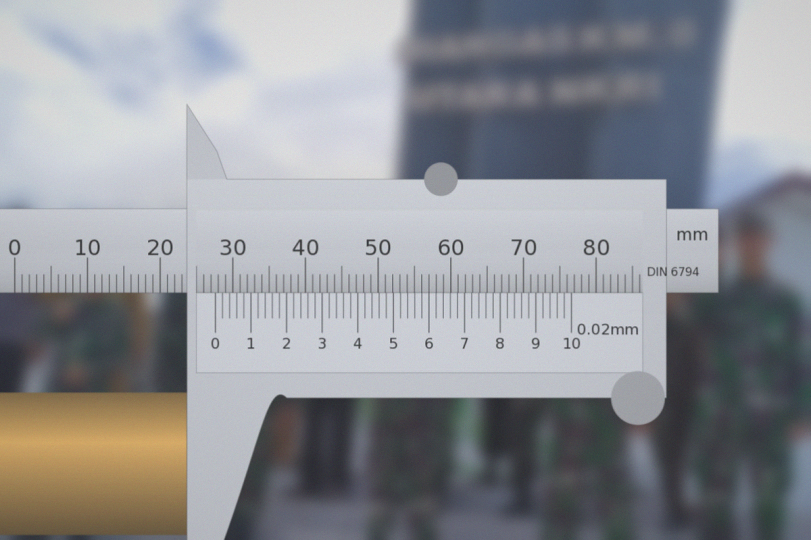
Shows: 27.6; mm
